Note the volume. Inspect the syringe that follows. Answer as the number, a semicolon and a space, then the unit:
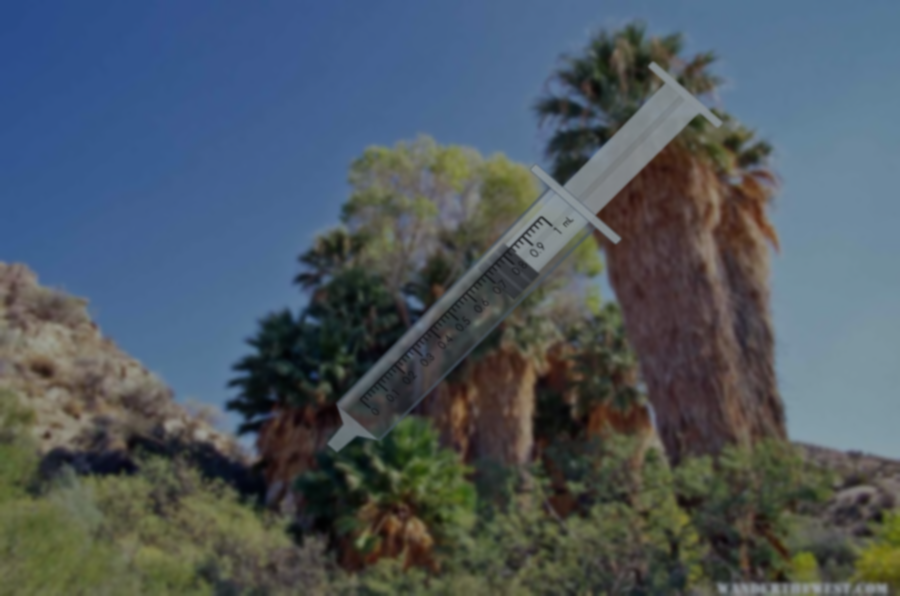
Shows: 0.7; mL
